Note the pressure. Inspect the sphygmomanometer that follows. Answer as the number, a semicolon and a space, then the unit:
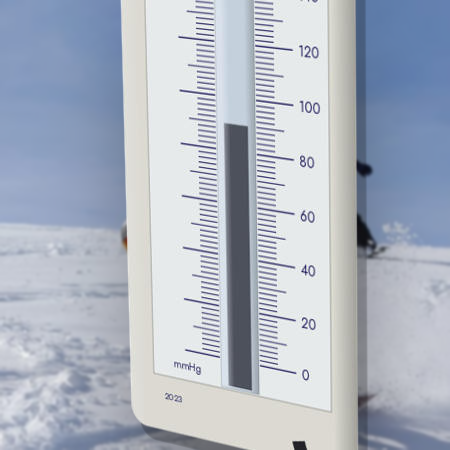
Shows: 90; mmHg
